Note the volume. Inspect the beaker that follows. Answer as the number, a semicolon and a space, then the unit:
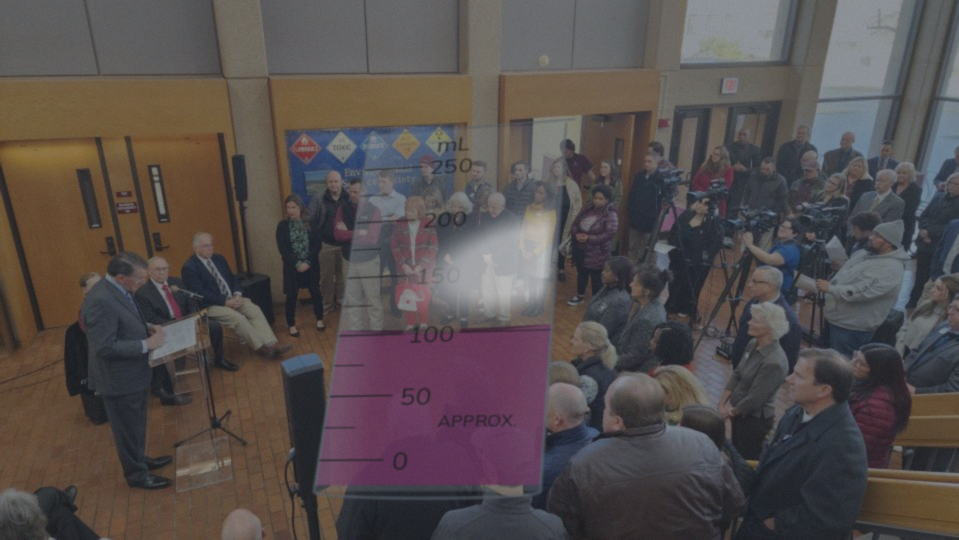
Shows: 100; mL
